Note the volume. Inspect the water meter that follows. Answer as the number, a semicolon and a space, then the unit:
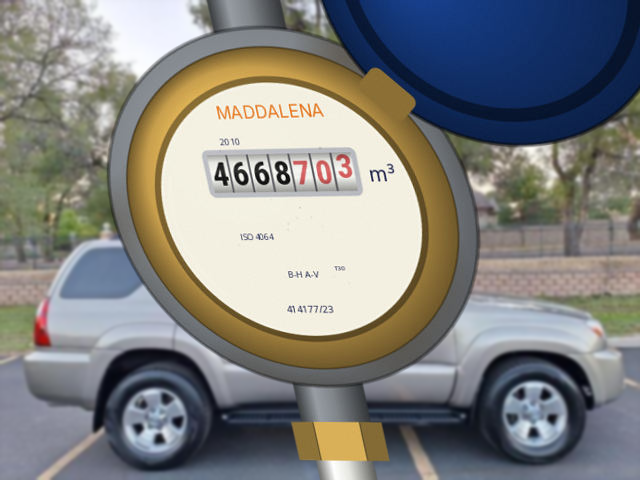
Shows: 4668.703; m³
